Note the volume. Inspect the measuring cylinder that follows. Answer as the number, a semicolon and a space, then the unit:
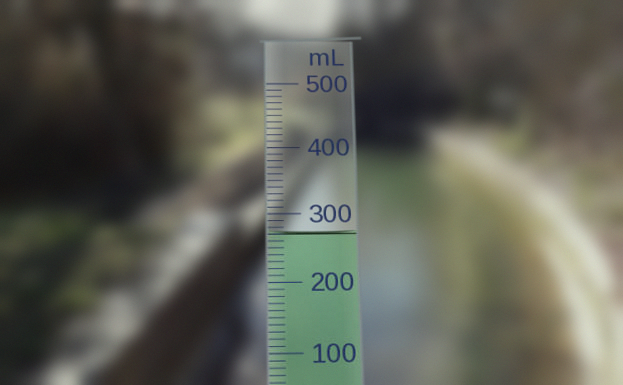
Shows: 270; mL
